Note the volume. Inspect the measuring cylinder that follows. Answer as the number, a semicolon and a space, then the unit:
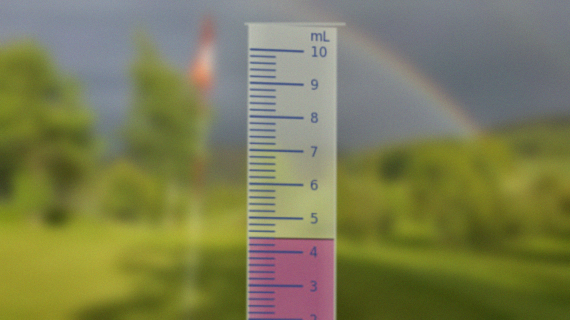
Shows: 4.4; mL
